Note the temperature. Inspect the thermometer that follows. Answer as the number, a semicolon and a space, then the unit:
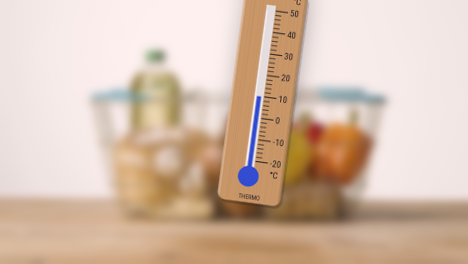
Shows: 10; °C
